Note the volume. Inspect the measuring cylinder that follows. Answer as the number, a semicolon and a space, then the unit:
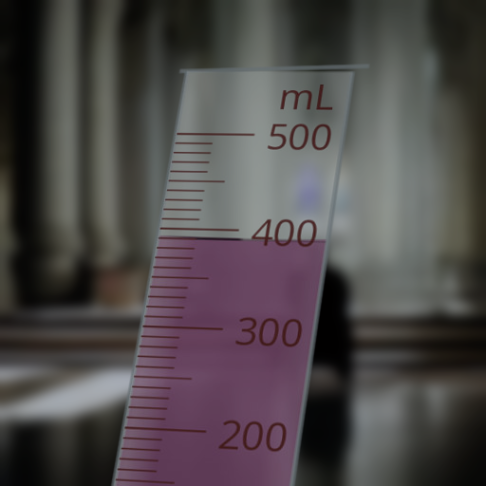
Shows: 390; mL
